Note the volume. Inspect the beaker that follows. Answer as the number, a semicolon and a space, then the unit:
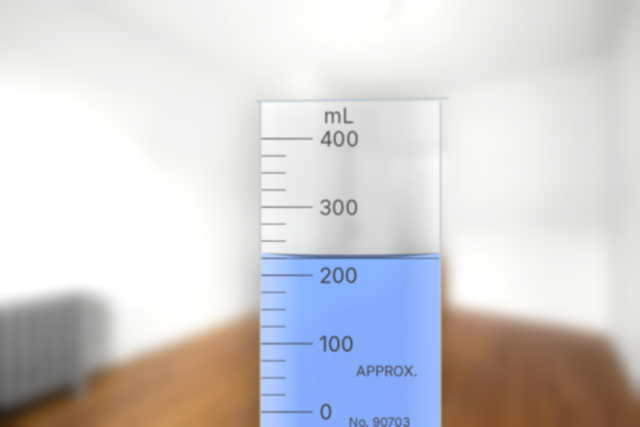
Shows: 225; mL
